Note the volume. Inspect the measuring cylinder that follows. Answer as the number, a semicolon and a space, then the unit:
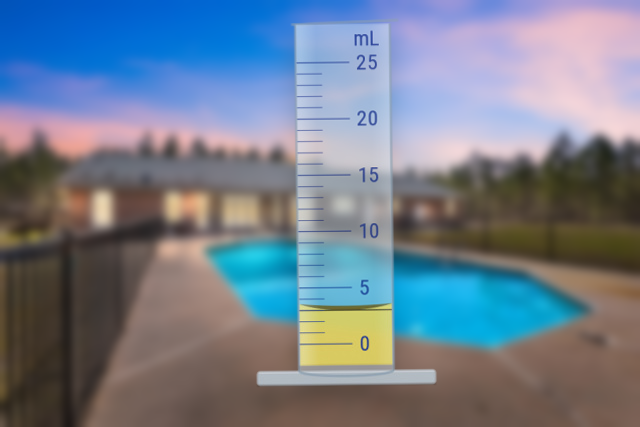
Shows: 3; mL
